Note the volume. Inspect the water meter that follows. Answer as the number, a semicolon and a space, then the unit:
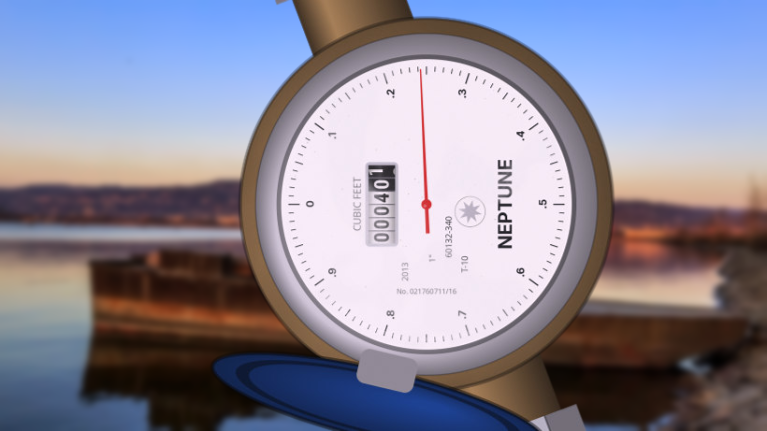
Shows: 401.24; ft³
